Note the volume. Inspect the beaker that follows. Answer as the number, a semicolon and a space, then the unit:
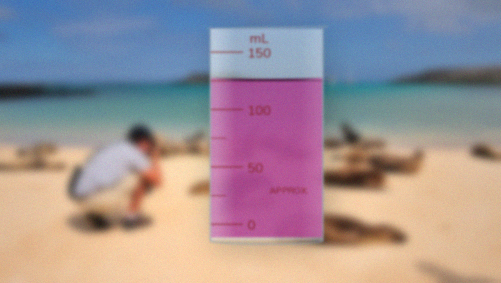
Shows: 125; mL
